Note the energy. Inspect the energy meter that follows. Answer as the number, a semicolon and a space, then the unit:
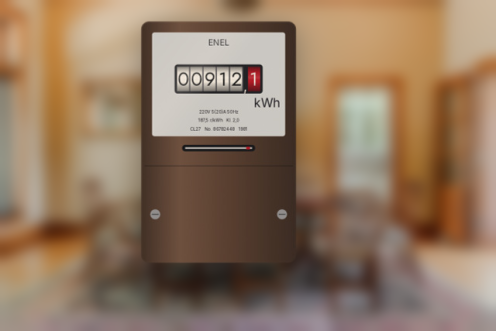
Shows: 912.1; kWh
